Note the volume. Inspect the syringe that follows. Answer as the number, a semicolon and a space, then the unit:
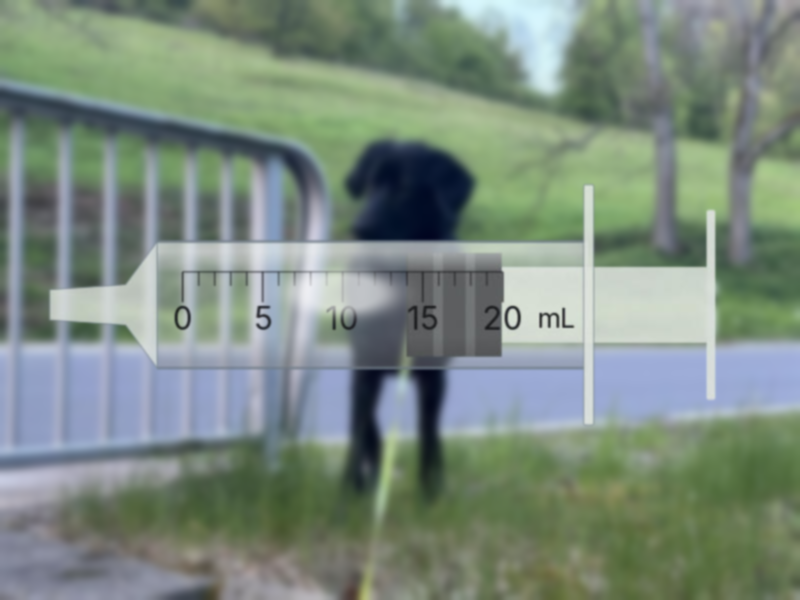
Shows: 14; mL
